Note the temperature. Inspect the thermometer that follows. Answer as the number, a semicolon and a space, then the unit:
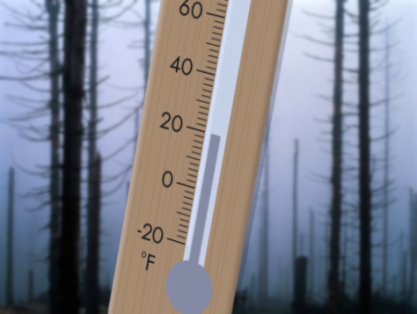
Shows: 20; °F
